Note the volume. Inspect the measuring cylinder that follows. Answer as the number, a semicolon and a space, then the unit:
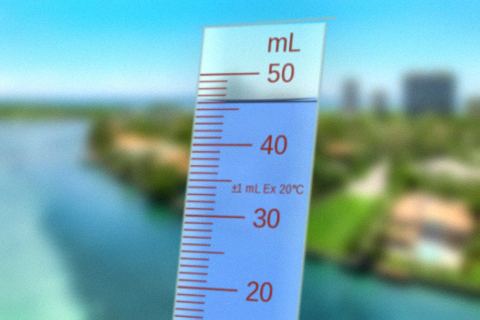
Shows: 46; mL
